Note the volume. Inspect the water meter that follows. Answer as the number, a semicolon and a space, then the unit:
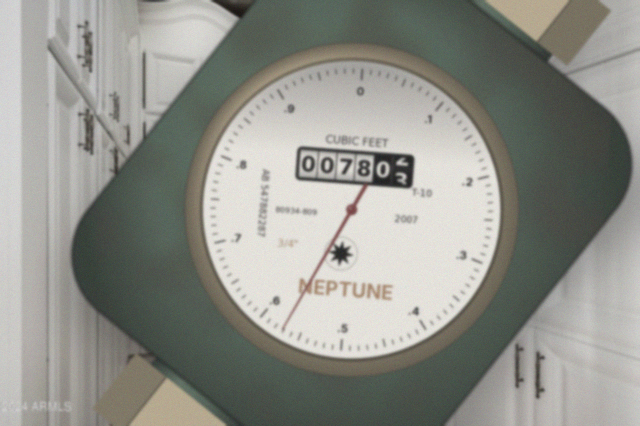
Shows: 7802.57; ft³
